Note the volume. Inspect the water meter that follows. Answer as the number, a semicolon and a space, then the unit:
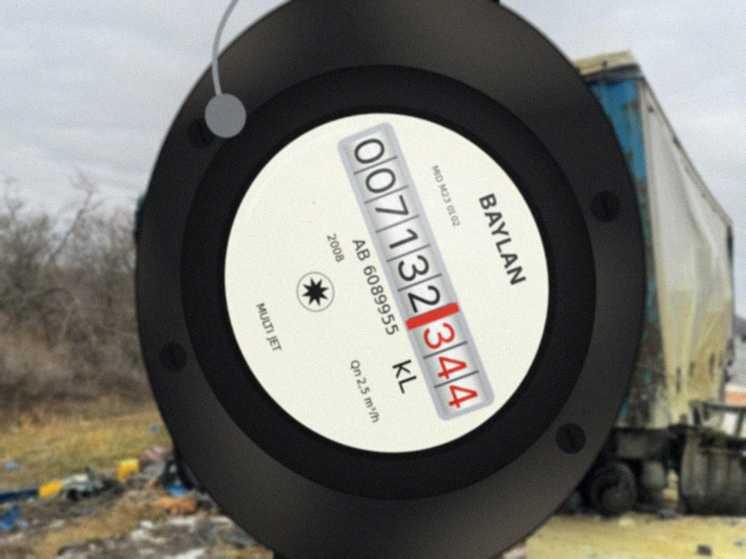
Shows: 7132.344; kL
